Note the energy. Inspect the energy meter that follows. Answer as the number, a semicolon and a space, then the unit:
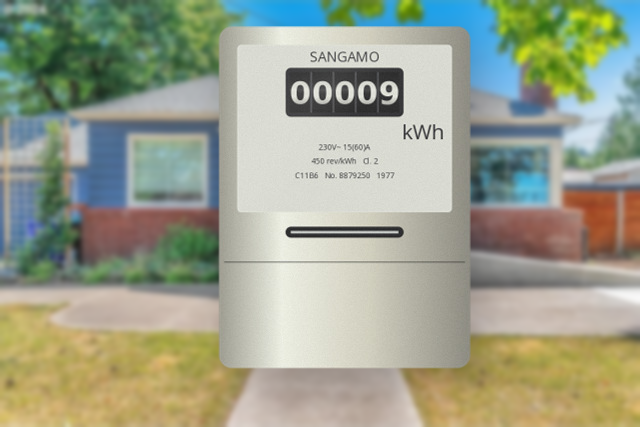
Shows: 9; kWh
